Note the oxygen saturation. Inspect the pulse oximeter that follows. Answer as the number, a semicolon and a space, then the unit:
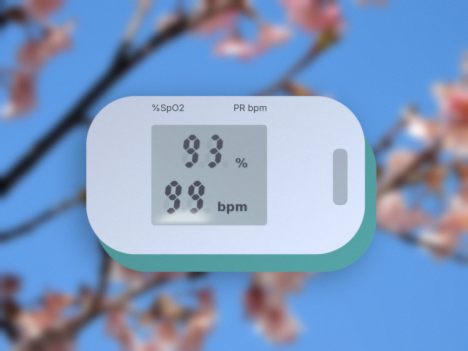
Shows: 93; %
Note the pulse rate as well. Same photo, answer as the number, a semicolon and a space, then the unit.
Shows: 99; bpm
